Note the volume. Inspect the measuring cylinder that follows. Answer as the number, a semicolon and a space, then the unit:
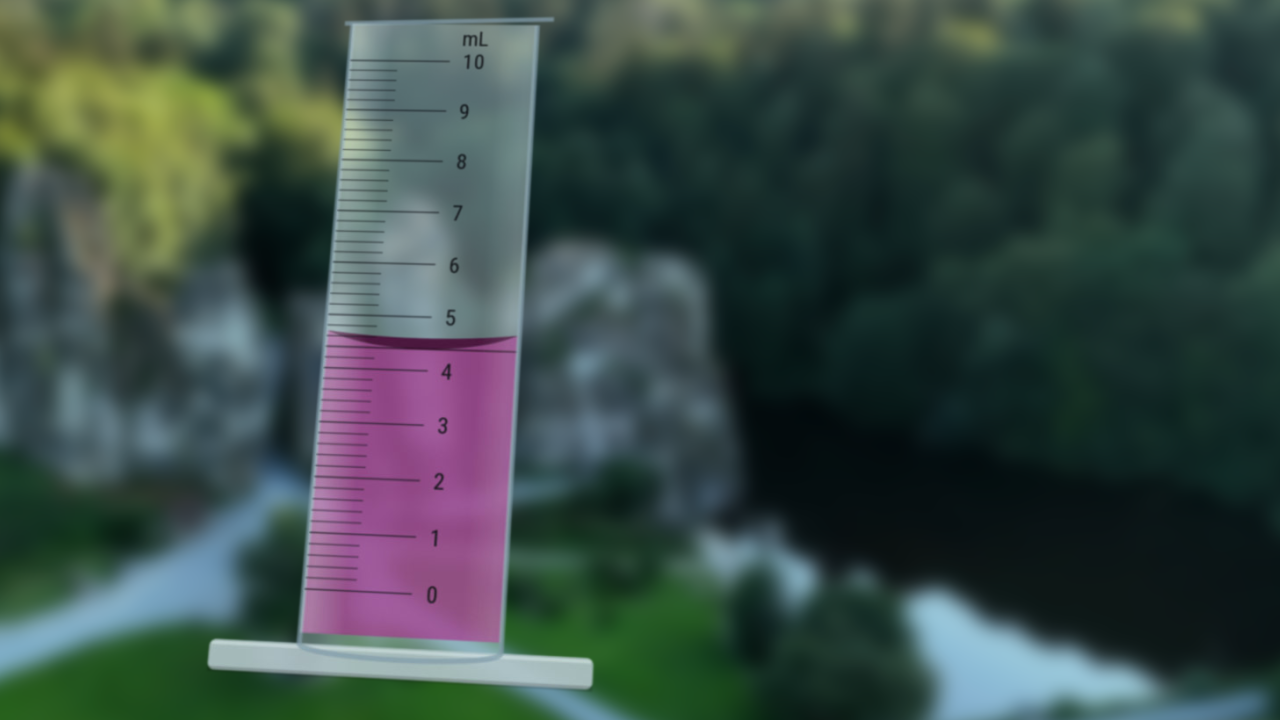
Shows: 4.4; mL
